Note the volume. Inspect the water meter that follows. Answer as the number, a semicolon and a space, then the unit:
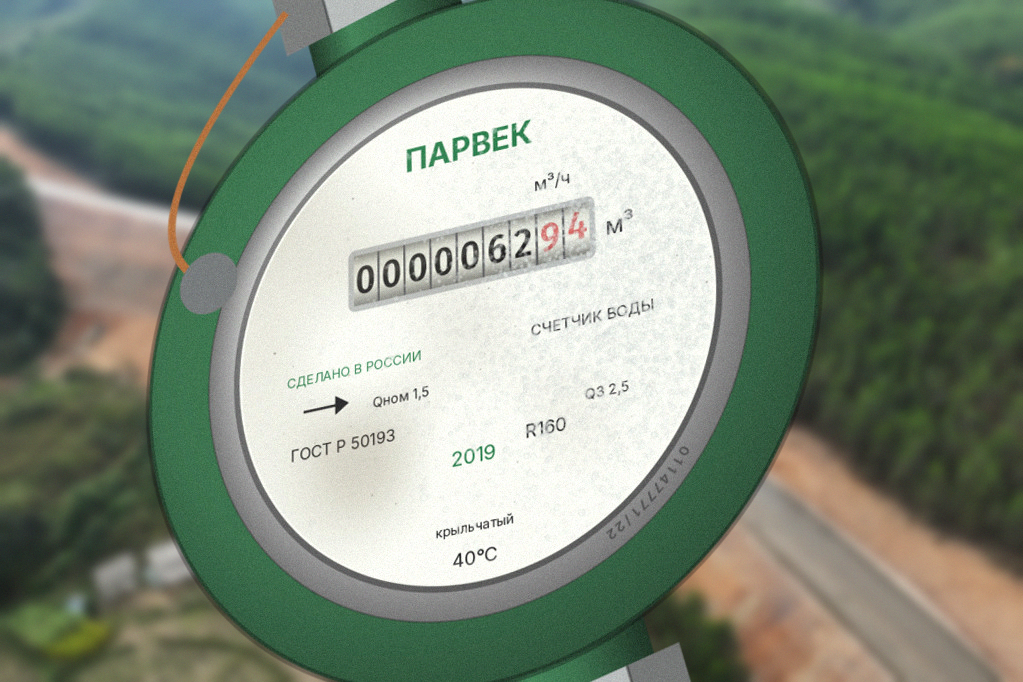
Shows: 62.94; m³
